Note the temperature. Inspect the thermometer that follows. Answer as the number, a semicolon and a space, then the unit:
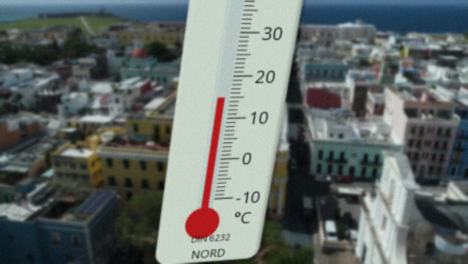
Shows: 15; °C
